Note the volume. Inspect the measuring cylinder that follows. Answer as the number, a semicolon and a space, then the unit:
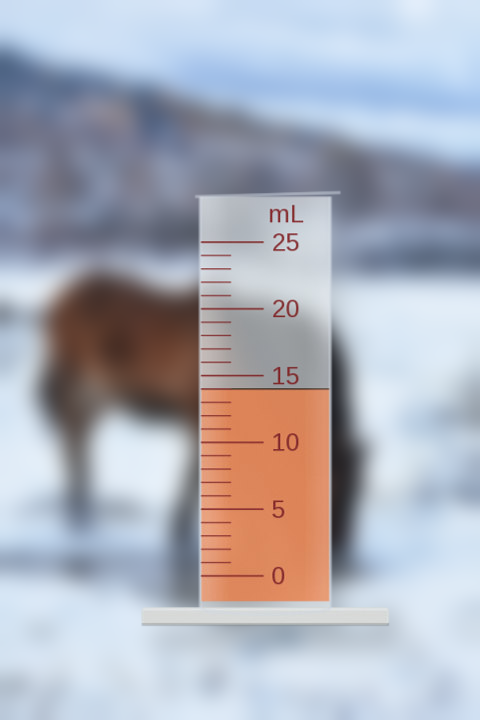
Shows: 14; mL
